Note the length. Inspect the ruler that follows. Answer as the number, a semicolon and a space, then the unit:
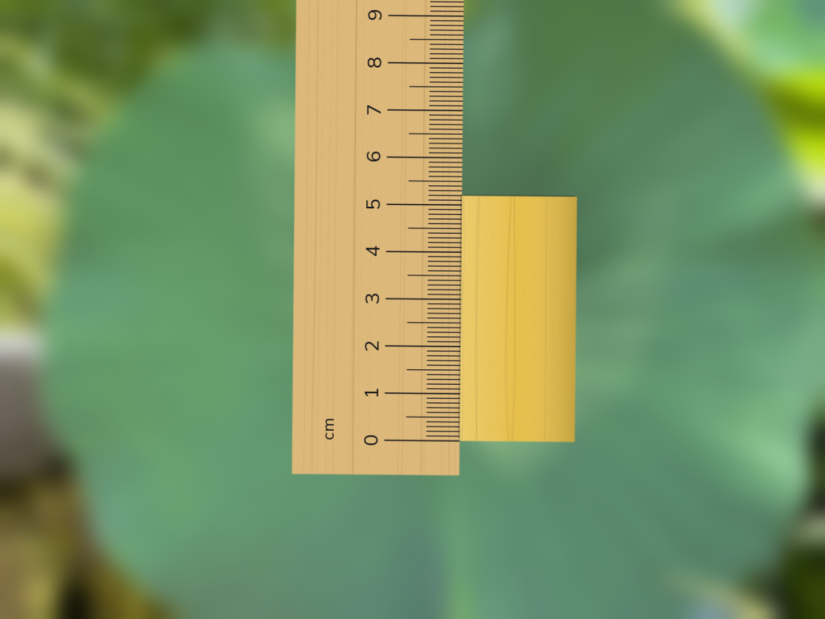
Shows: 5.2; cm
